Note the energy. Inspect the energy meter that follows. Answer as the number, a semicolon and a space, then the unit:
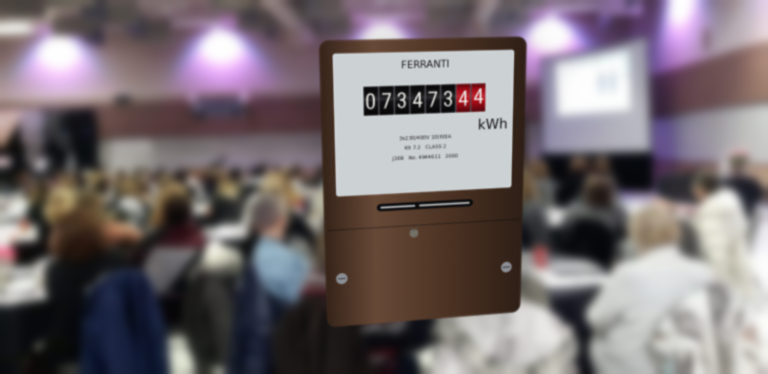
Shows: 73473.44; kWh
